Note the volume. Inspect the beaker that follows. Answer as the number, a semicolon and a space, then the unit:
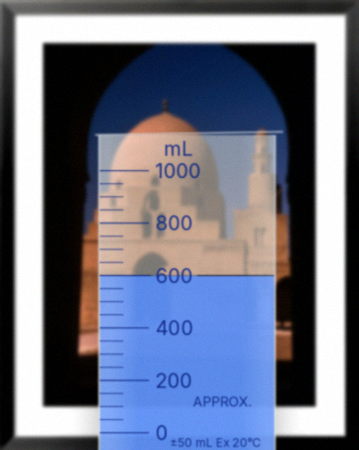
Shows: 600; mL
